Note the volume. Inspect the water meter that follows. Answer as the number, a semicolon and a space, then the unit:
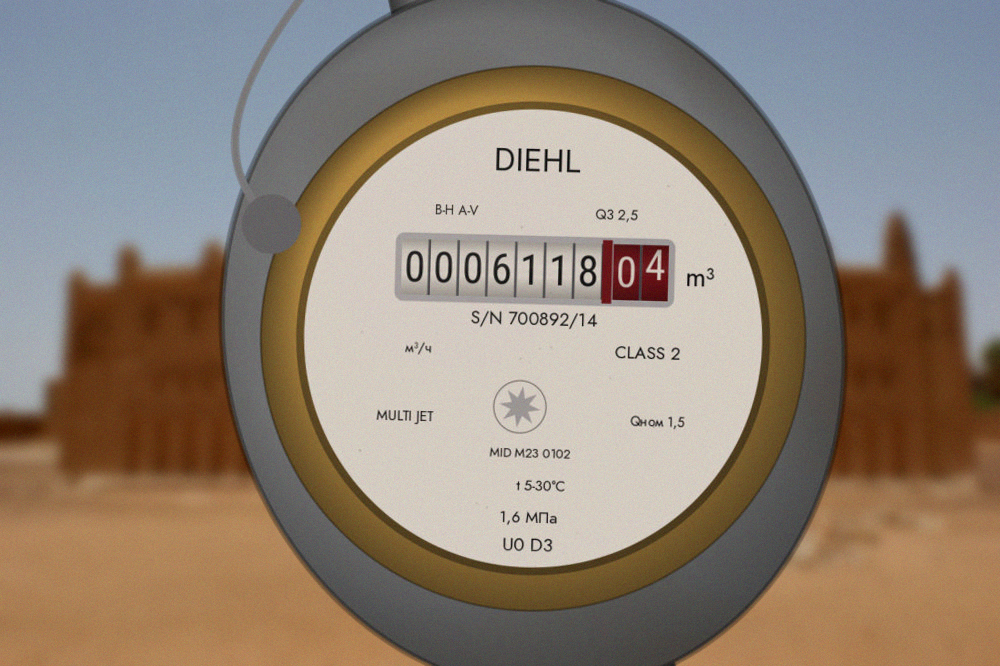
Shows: 6118.04; m³
